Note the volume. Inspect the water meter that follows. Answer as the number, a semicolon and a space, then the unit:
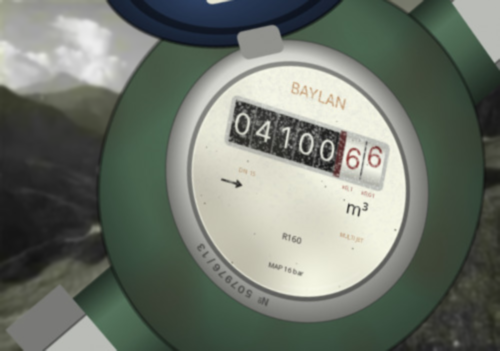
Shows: 4100.66; m³
